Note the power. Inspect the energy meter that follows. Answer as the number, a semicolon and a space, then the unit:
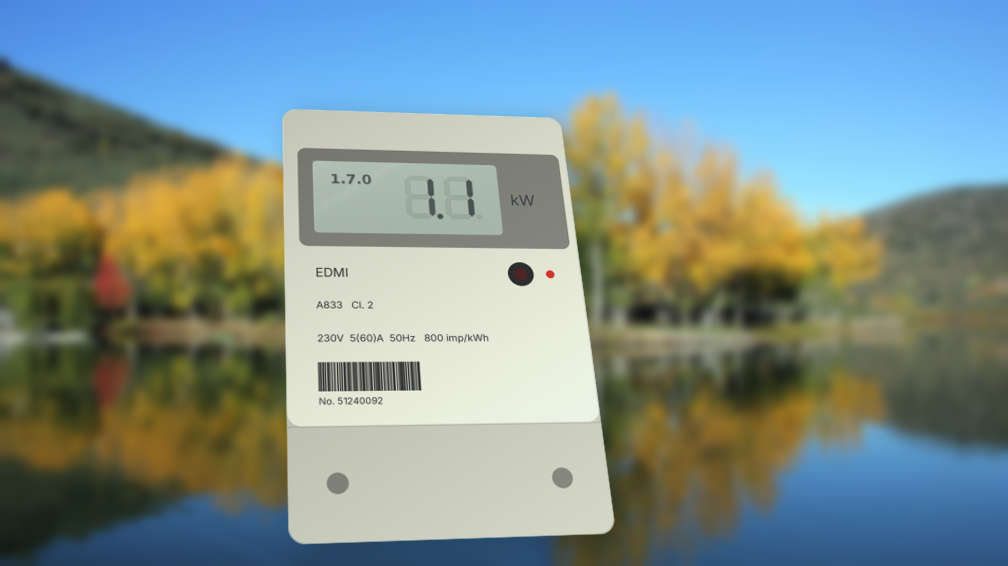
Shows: 1.1; kW
